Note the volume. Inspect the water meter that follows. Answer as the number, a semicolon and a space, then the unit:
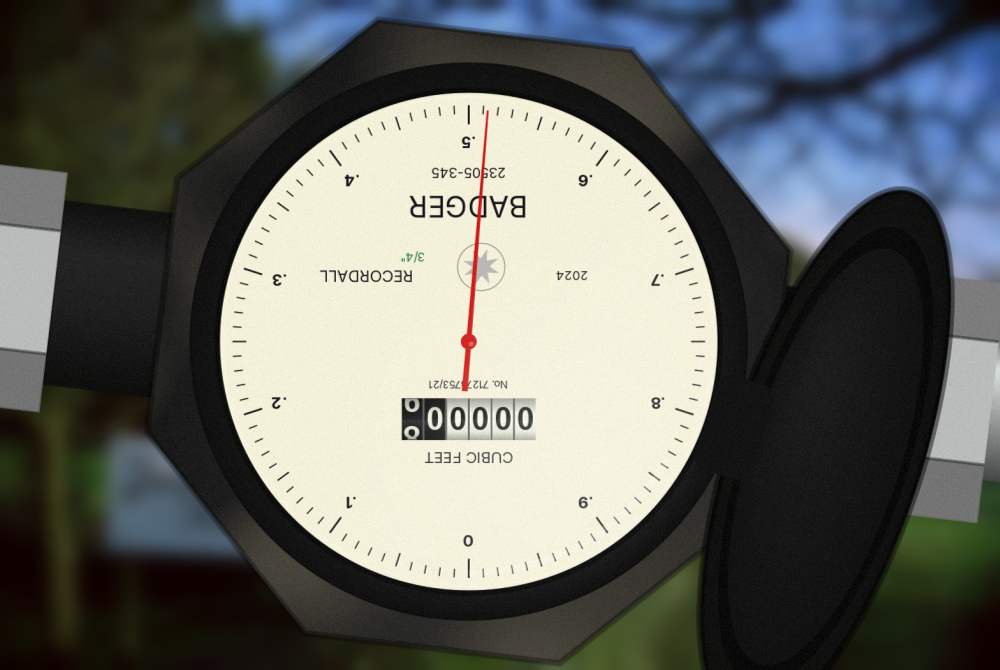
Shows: 8.51; ft³
